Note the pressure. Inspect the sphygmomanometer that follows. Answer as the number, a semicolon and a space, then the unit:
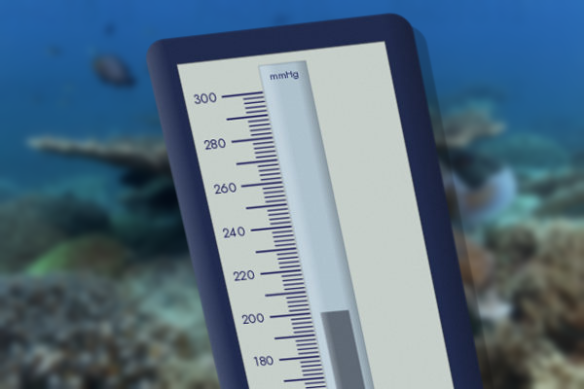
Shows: 200; mmHg
